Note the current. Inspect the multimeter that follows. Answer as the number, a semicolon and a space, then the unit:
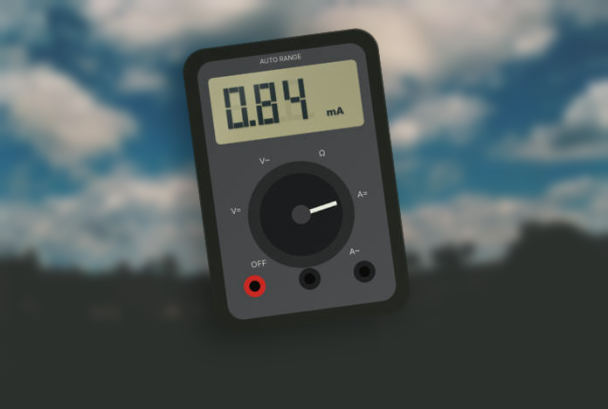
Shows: 0.84; mA
